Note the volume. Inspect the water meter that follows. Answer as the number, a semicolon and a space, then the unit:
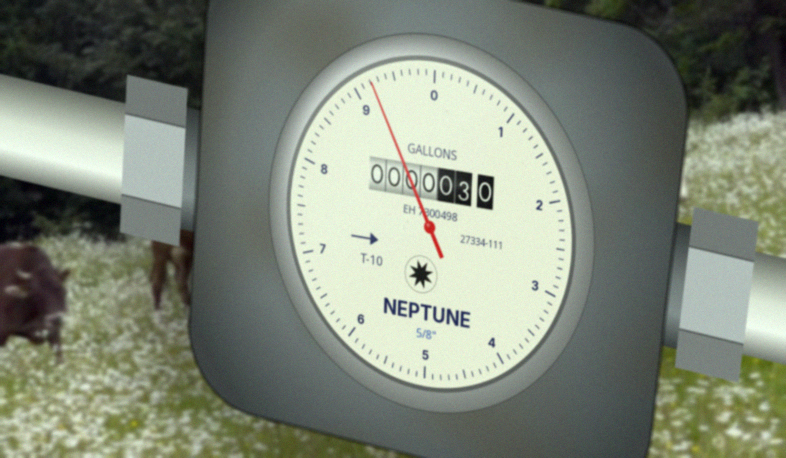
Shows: 29.2; gal
